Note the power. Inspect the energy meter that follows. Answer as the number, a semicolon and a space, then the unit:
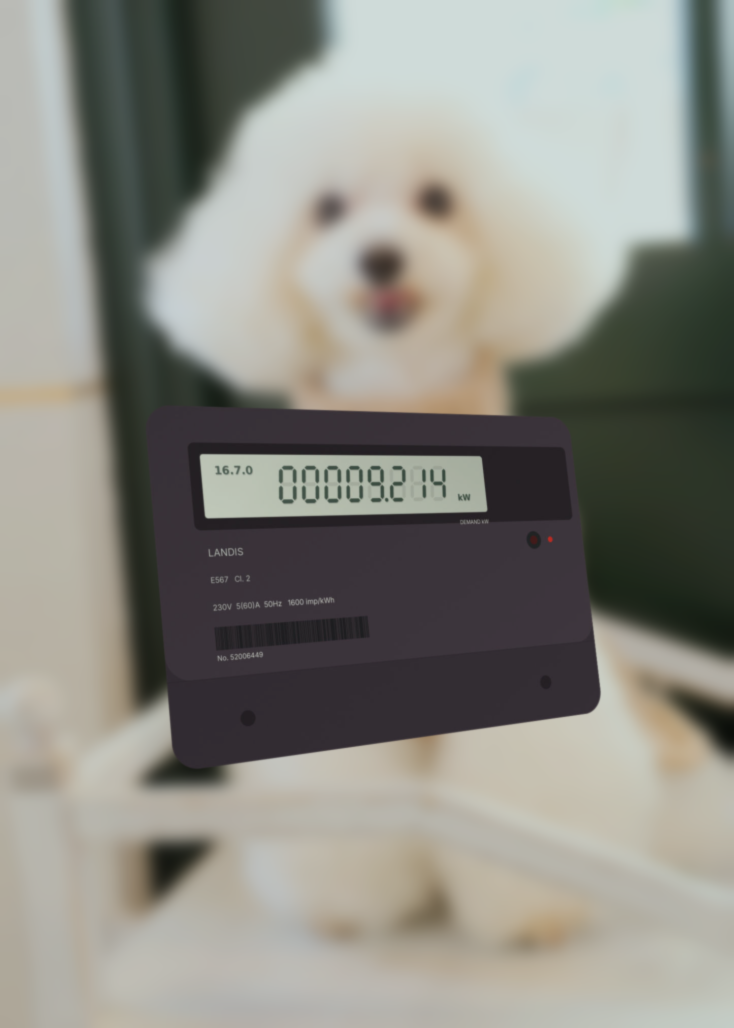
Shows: 9.214; kW
